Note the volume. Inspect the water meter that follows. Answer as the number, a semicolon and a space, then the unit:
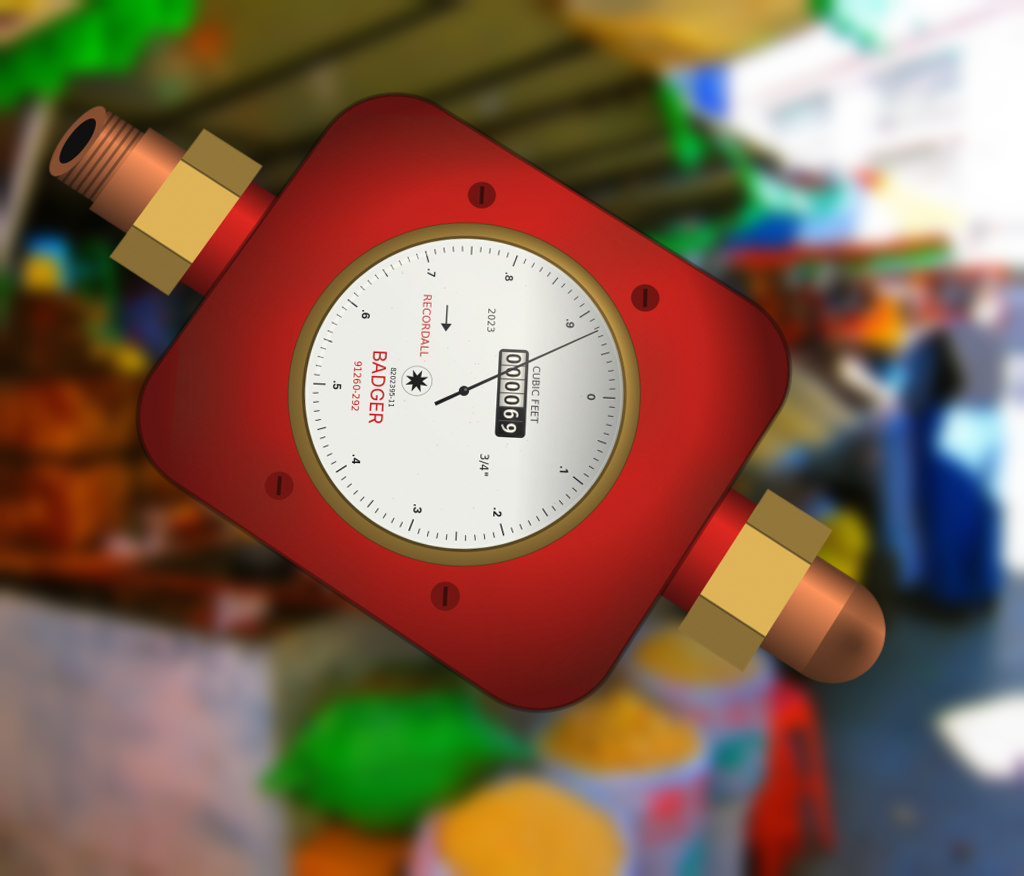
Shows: 68.92; ft³
